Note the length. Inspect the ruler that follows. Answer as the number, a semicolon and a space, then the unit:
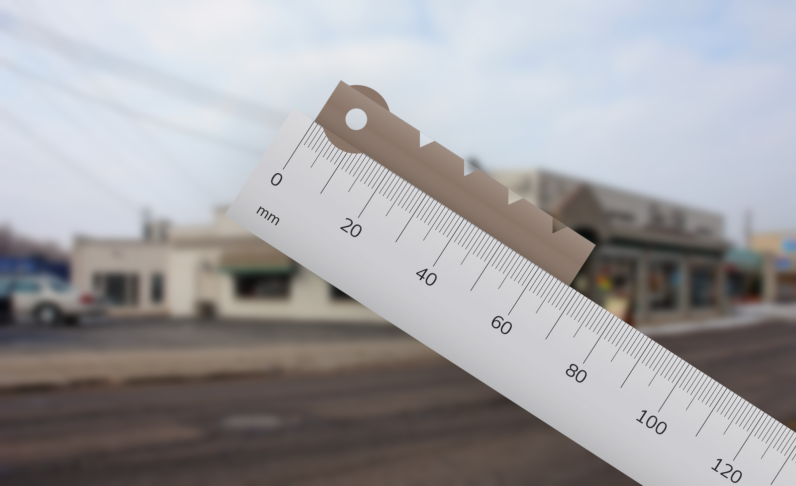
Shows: 68; mm
